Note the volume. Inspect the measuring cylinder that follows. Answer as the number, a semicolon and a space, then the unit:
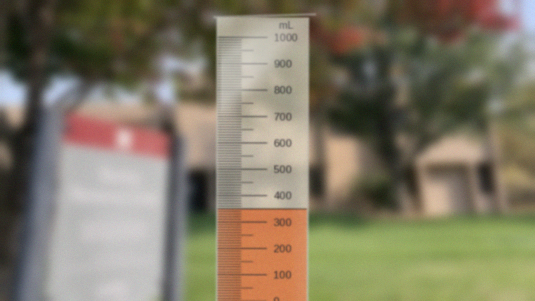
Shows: 350; mL
